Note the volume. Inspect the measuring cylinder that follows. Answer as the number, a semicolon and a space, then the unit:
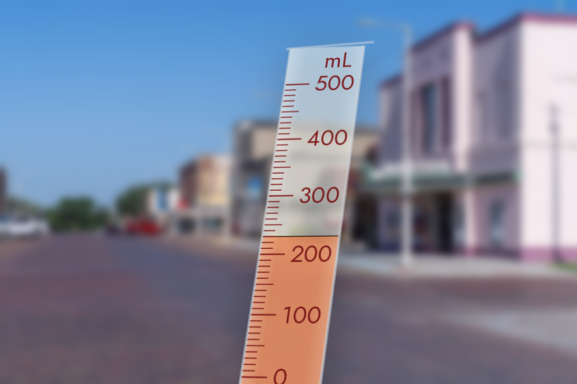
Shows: 230; mL
